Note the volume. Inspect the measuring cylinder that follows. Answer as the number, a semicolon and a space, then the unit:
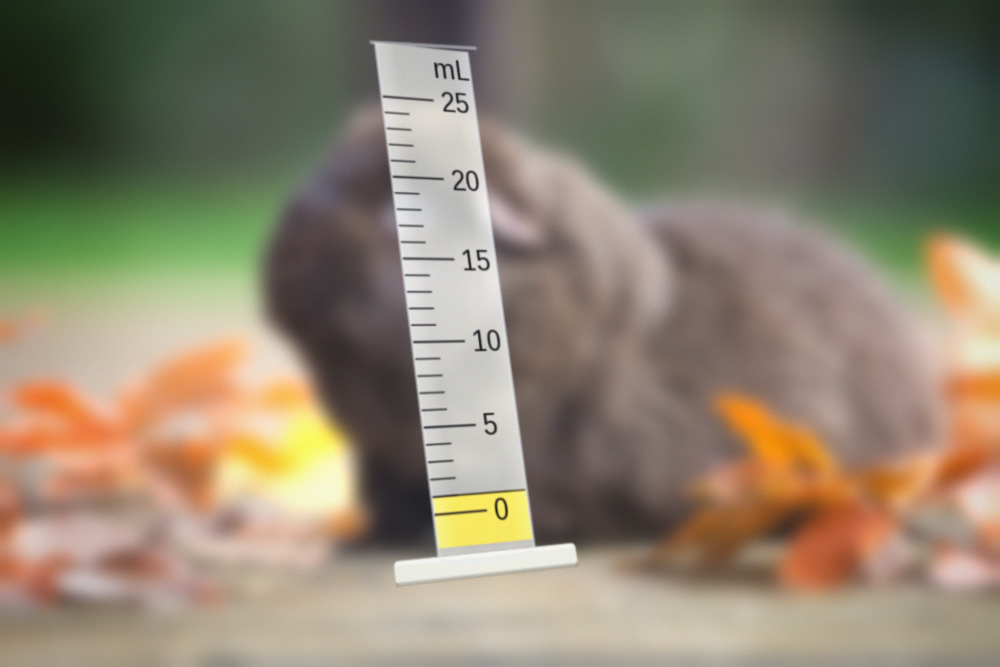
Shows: 1; mL
